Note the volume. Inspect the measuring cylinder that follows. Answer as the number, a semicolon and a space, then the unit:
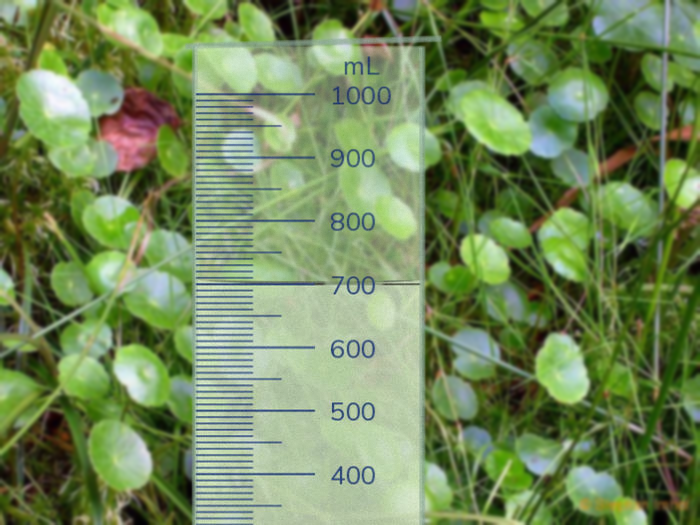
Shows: 700; mL
